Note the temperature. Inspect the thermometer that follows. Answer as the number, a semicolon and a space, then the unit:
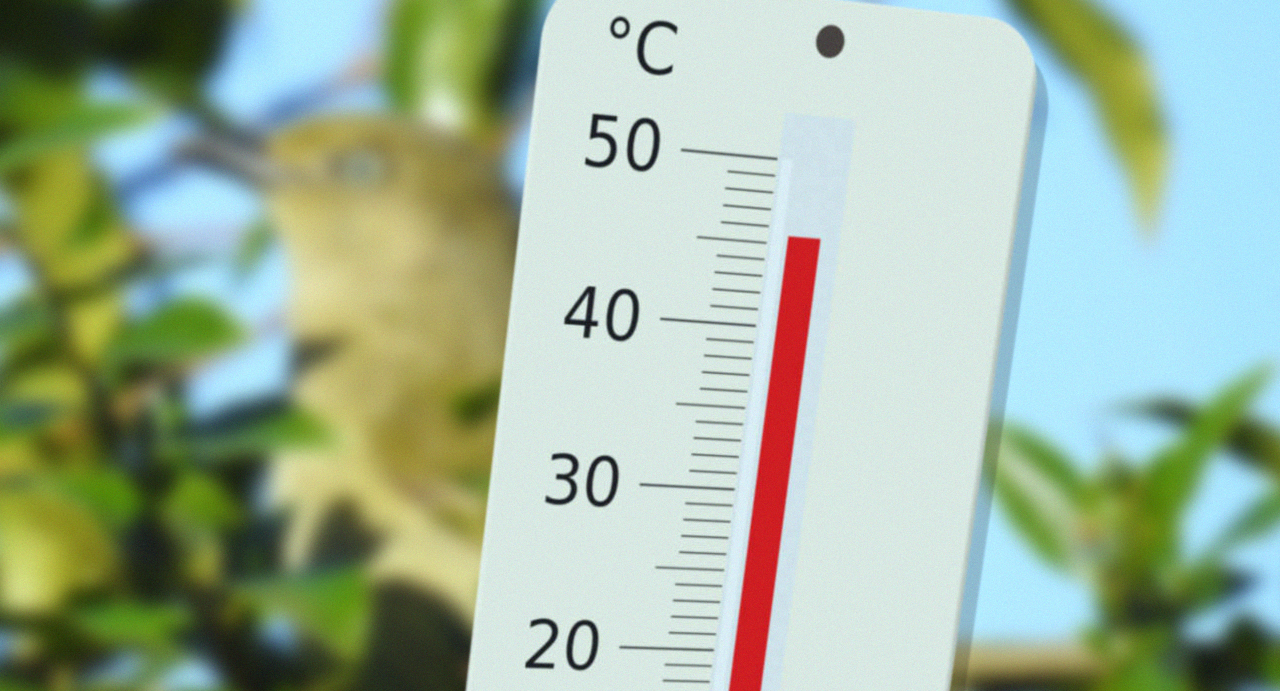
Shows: 45.5; °C
